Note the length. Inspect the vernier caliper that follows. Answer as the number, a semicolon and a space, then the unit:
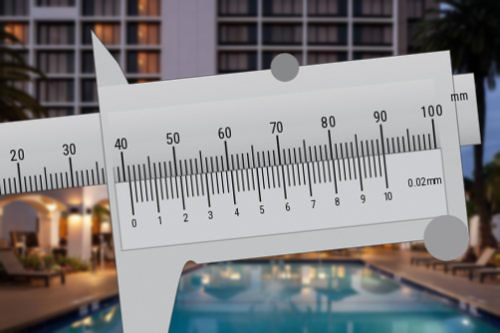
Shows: 41.0; mm
